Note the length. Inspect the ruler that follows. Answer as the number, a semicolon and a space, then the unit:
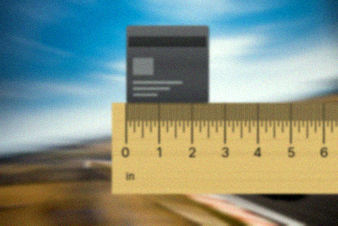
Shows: 2.5; in
